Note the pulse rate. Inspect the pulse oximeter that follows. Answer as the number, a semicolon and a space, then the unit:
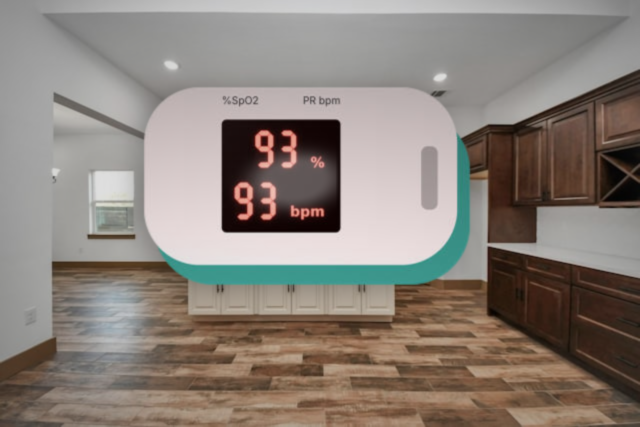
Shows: 93; bpm
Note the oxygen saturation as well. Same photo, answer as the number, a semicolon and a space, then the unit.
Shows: 93; %
